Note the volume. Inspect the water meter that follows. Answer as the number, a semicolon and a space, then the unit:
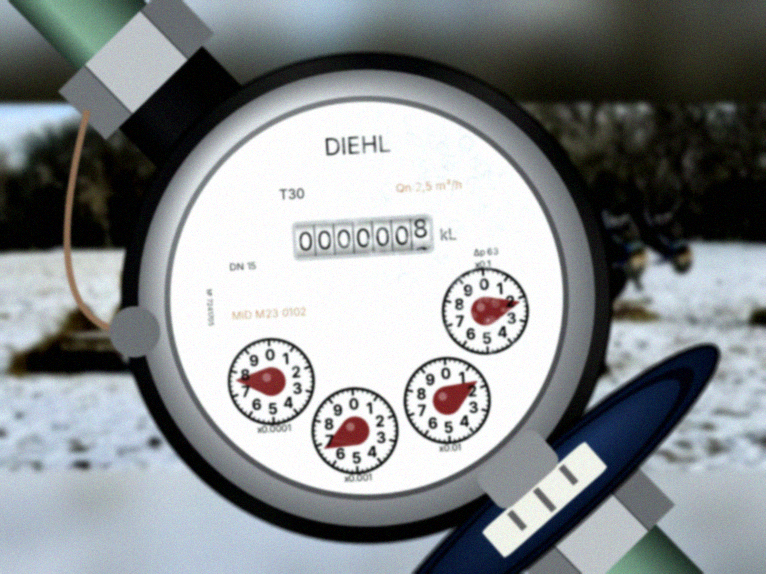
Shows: 8.2167; kL
